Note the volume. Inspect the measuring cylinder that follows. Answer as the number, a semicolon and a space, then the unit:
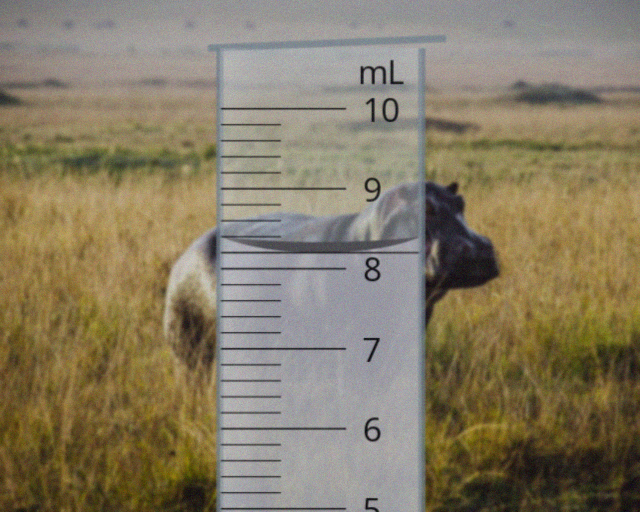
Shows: 8.2; mL
